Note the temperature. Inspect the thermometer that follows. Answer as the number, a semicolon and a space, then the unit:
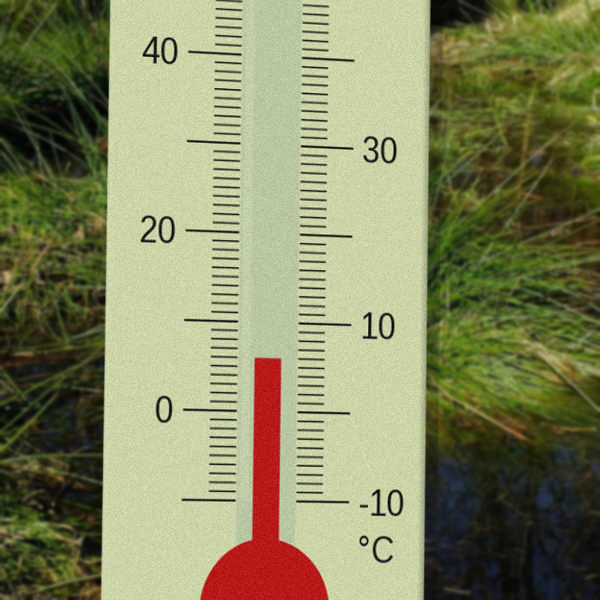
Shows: 6; °C
